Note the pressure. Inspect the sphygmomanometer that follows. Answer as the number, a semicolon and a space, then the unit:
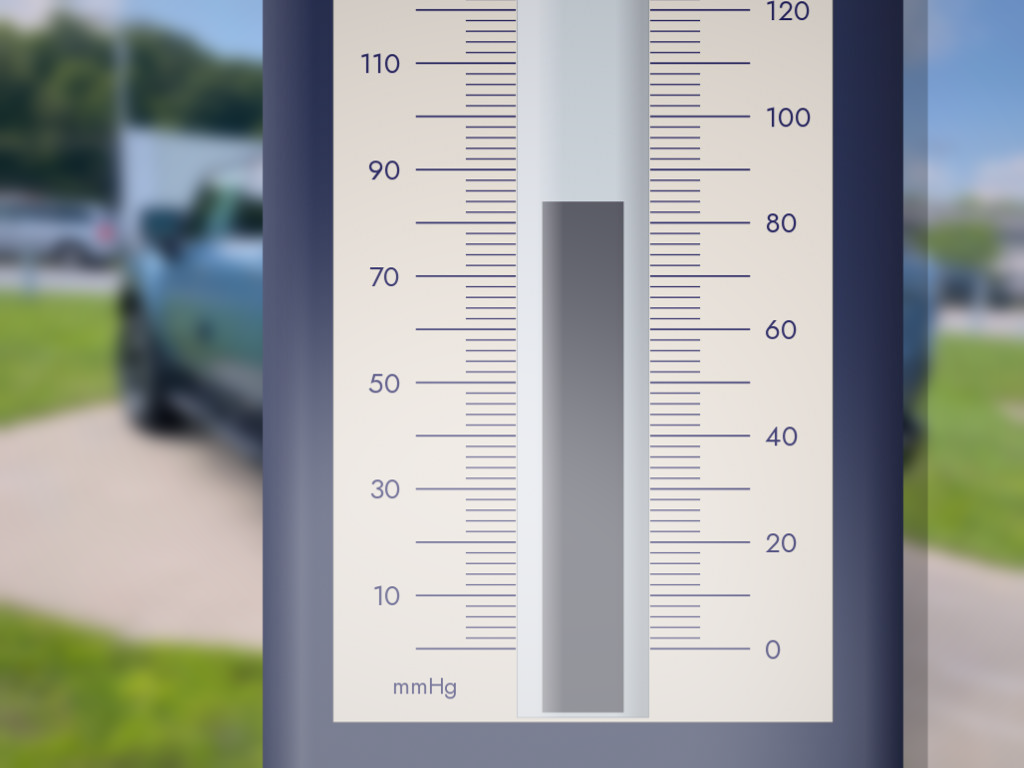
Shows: 84; mmHg
